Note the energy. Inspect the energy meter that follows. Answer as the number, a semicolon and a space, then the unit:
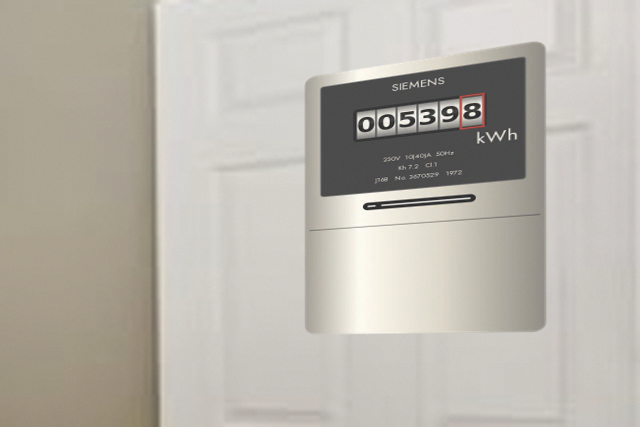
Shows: 539.8; kWh
